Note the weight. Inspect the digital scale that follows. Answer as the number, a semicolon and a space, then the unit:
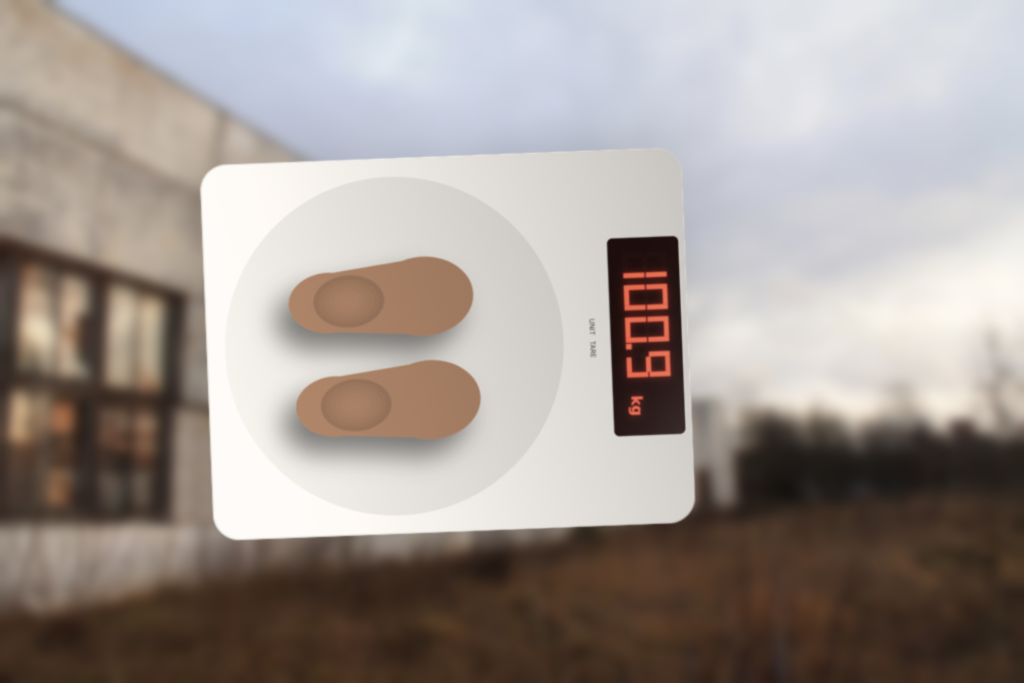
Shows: 100.9; kg
